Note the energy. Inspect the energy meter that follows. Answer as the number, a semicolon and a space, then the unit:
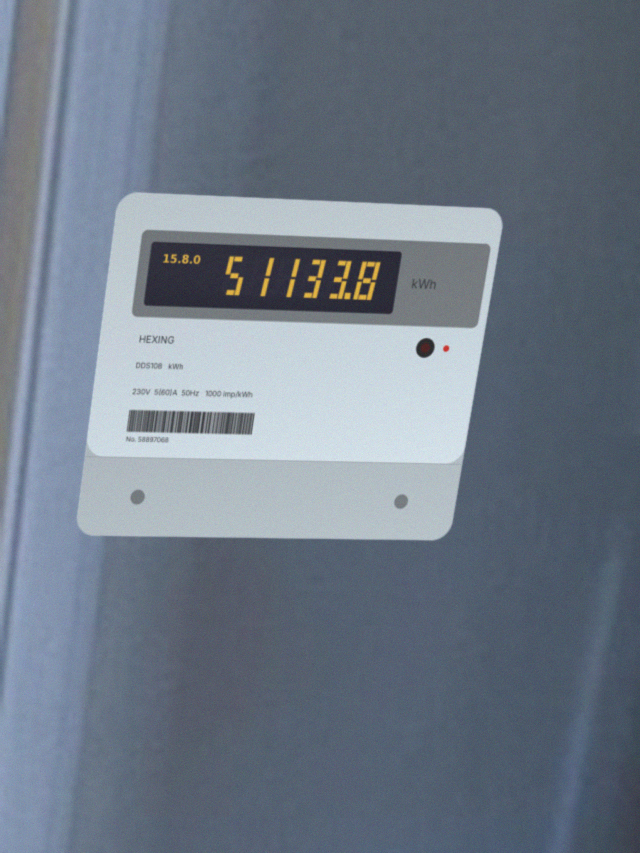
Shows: 51133.8; kWh
